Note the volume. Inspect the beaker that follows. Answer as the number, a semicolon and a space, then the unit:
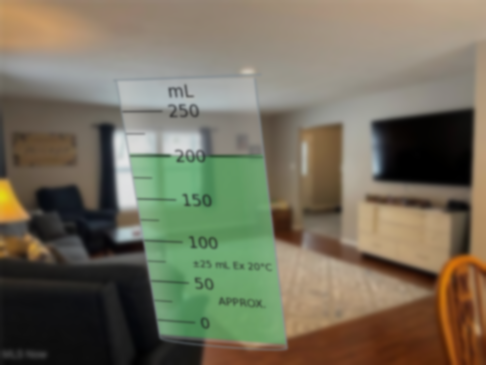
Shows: 200; mL
